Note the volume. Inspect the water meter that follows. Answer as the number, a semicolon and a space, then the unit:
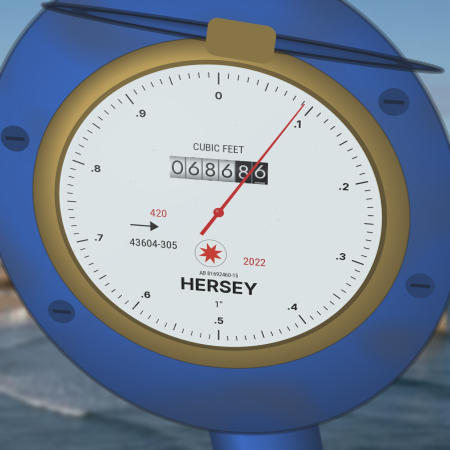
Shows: 68686.09; ft³
